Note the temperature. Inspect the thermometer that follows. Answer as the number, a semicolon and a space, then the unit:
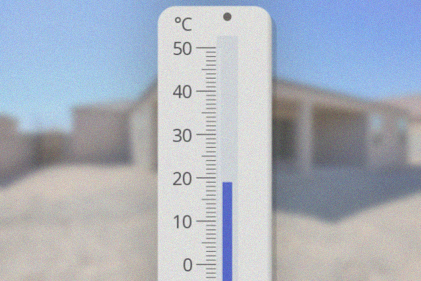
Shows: 19; °C
